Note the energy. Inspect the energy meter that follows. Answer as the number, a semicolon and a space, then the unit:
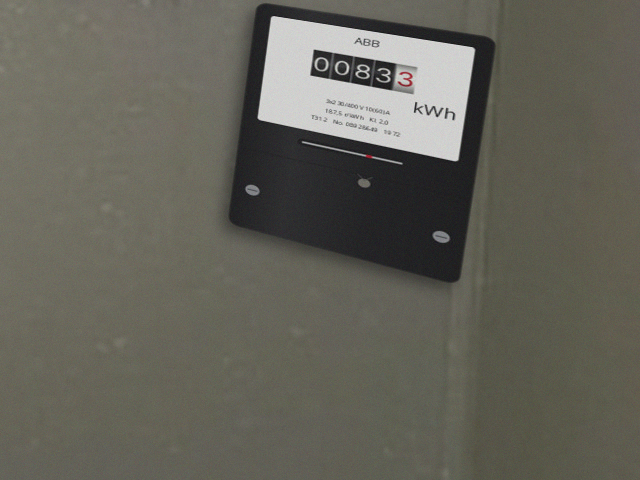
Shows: 83.3; kWh
